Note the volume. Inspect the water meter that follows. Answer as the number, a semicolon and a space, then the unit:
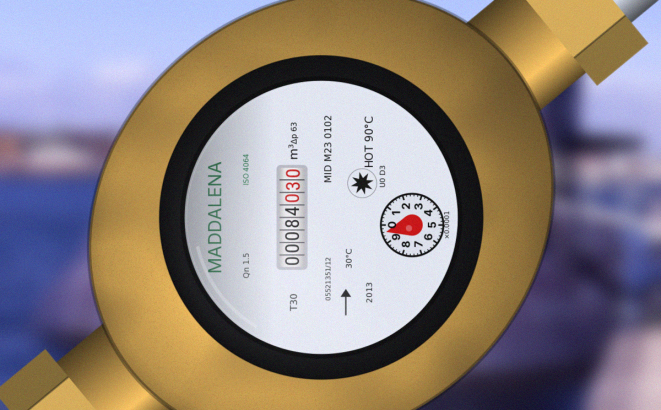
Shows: 84.0299; m³
